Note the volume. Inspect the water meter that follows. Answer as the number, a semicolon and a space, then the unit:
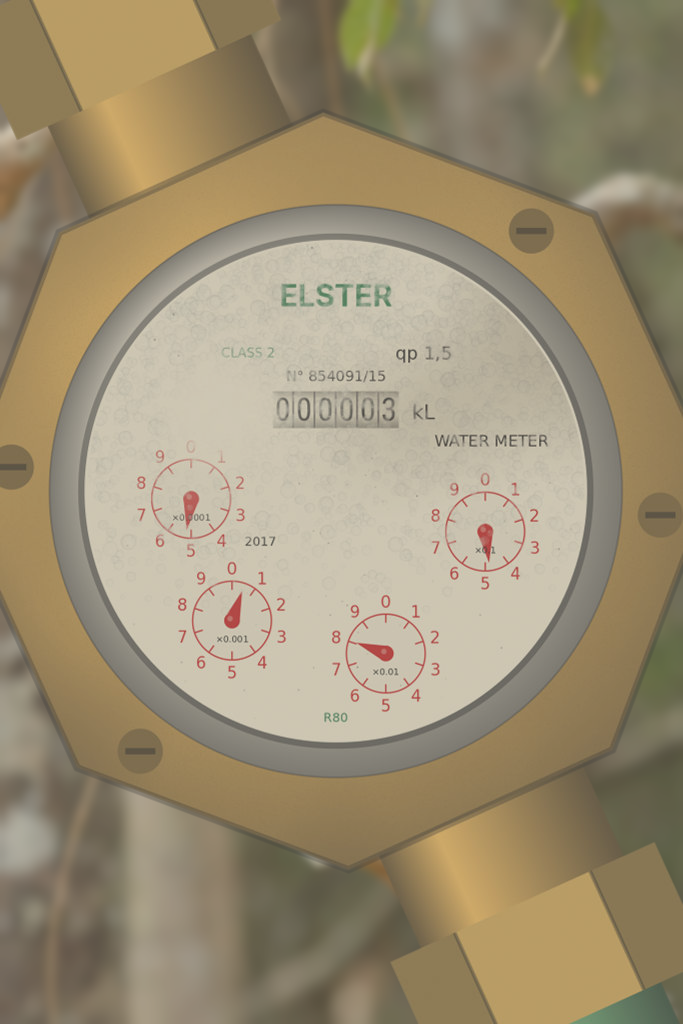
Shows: 3.4805; kL
